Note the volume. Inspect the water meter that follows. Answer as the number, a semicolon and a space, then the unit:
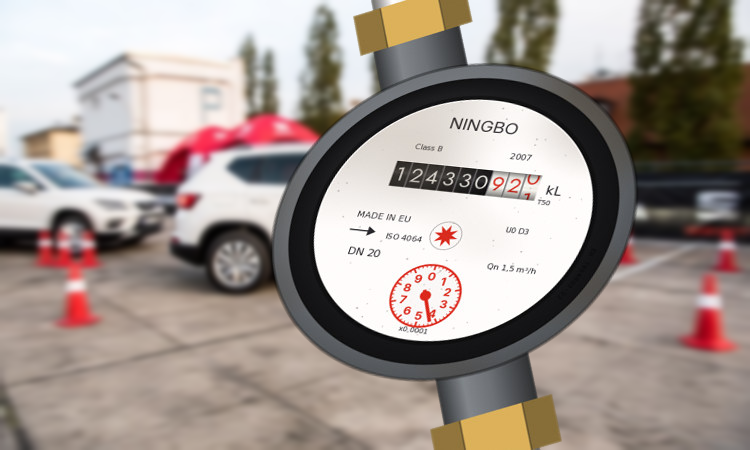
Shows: 124330.9204; kL
